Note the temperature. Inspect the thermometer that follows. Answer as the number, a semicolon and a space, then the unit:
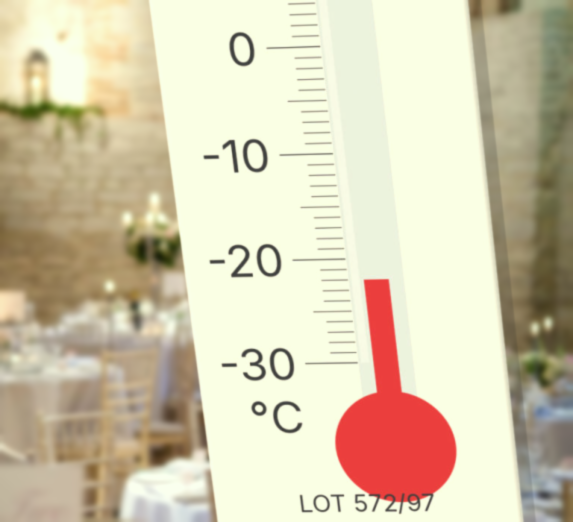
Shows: -22; °C
